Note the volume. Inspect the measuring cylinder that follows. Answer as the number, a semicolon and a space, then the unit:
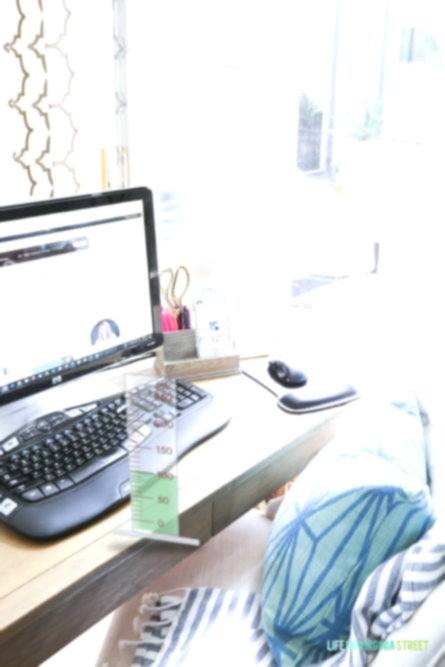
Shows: 100; mL
